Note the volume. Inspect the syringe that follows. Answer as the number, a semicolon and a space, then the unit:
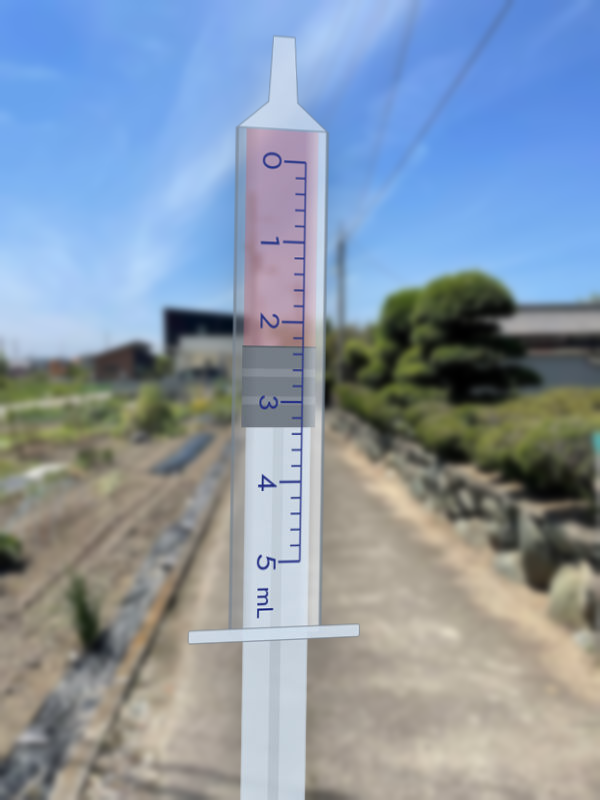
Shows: 2.3; mL
